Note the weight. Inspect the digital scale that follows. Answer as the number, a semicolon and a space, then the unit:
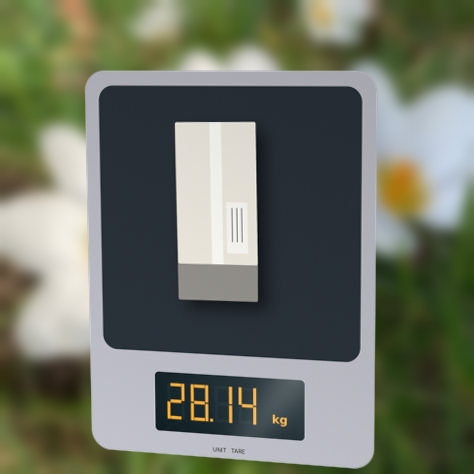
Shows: 28.14; kg
